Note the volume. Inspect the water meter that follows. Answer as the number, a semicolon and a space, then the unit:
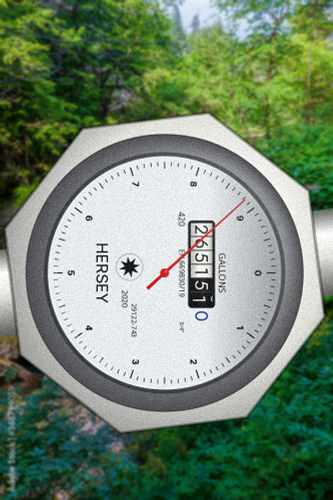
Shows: 2651508.8; gal
